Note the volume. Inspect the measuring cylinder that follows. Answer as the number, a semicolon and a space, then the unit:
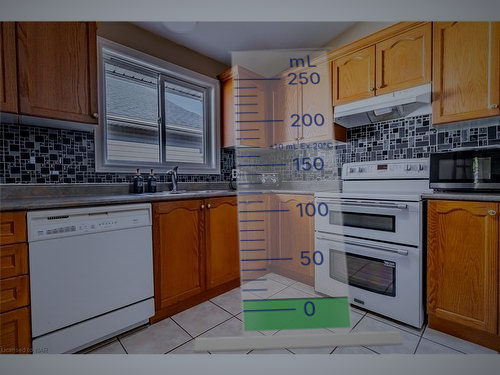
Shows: 10; mL
